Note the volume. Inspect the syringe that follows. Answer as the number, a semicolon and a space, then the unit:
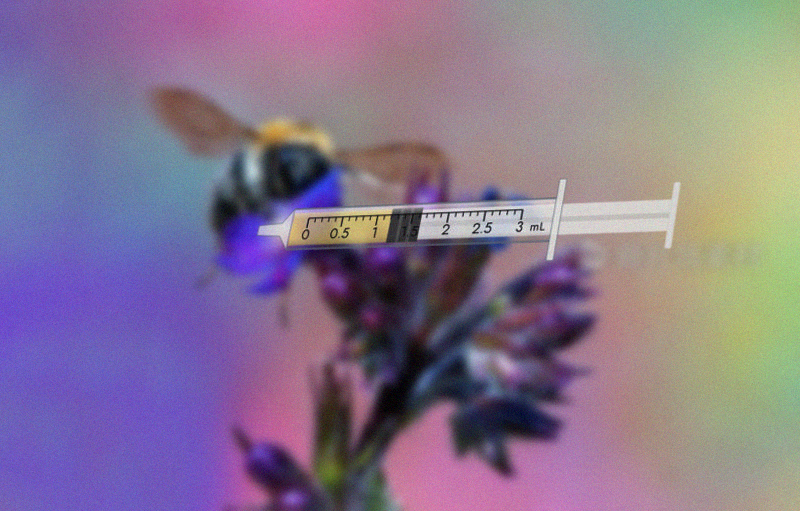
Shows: 1.2; mL
